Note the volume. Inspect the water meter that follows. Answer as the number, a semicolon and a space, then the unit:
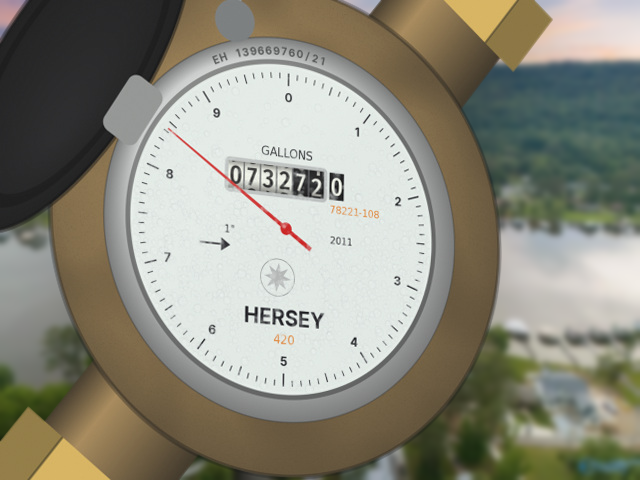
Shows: 732718.4; gal
